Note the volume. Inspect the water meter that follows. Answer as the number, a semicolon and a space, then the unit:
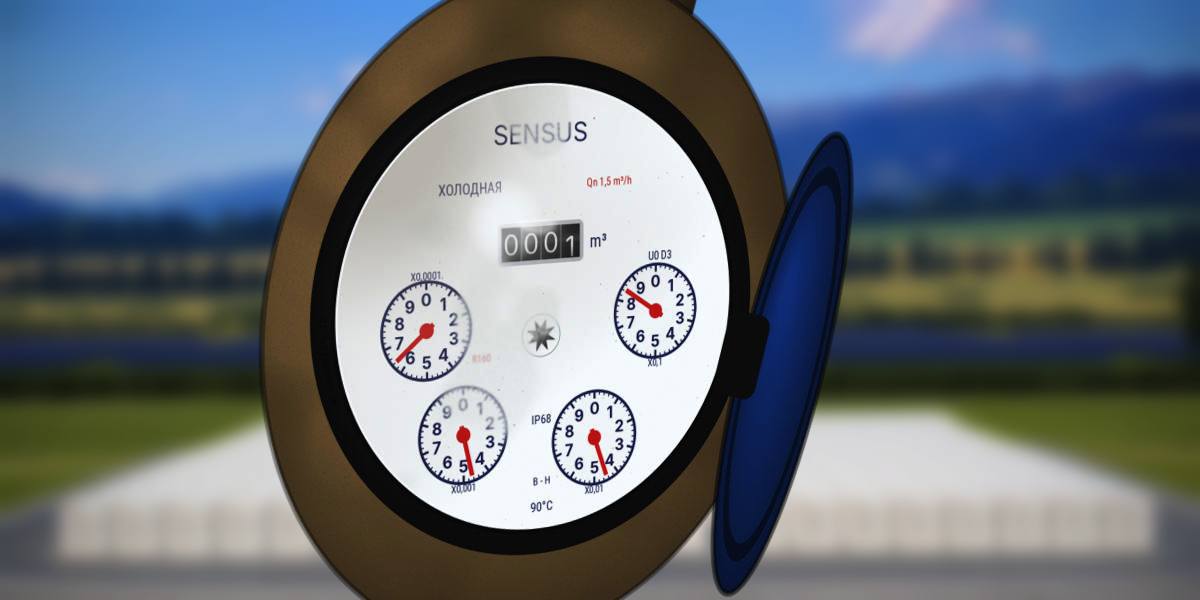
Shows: 0.8446; m³
